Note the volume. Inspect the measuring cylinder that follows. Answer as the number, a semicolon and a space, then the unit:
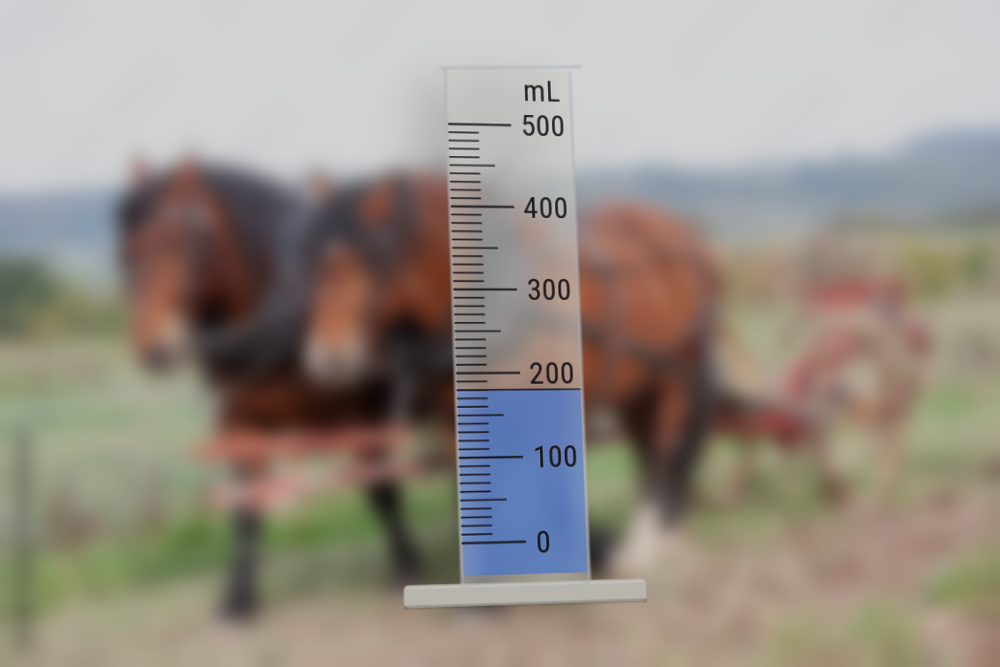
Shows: 180; mL
